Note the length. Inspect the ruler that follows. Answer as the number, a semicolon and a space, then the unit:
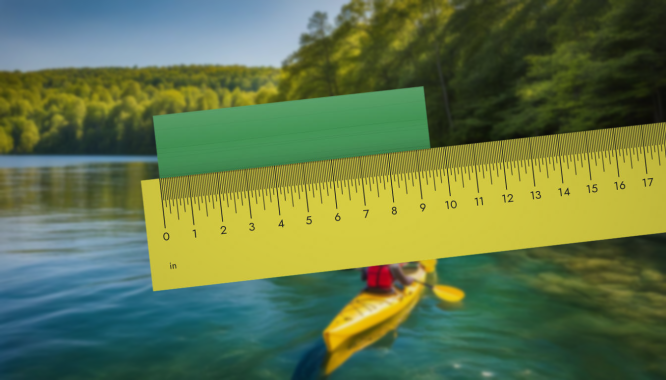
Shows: 9.5; in
